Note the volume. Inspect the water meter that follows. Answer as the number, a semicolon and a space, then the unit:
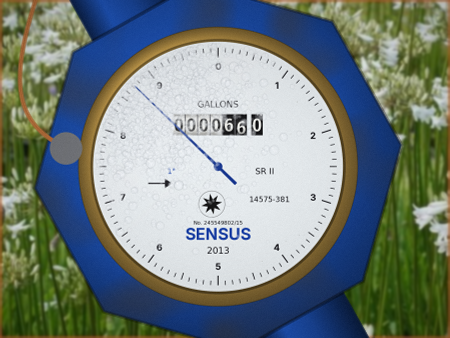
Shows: 658.7; gal
